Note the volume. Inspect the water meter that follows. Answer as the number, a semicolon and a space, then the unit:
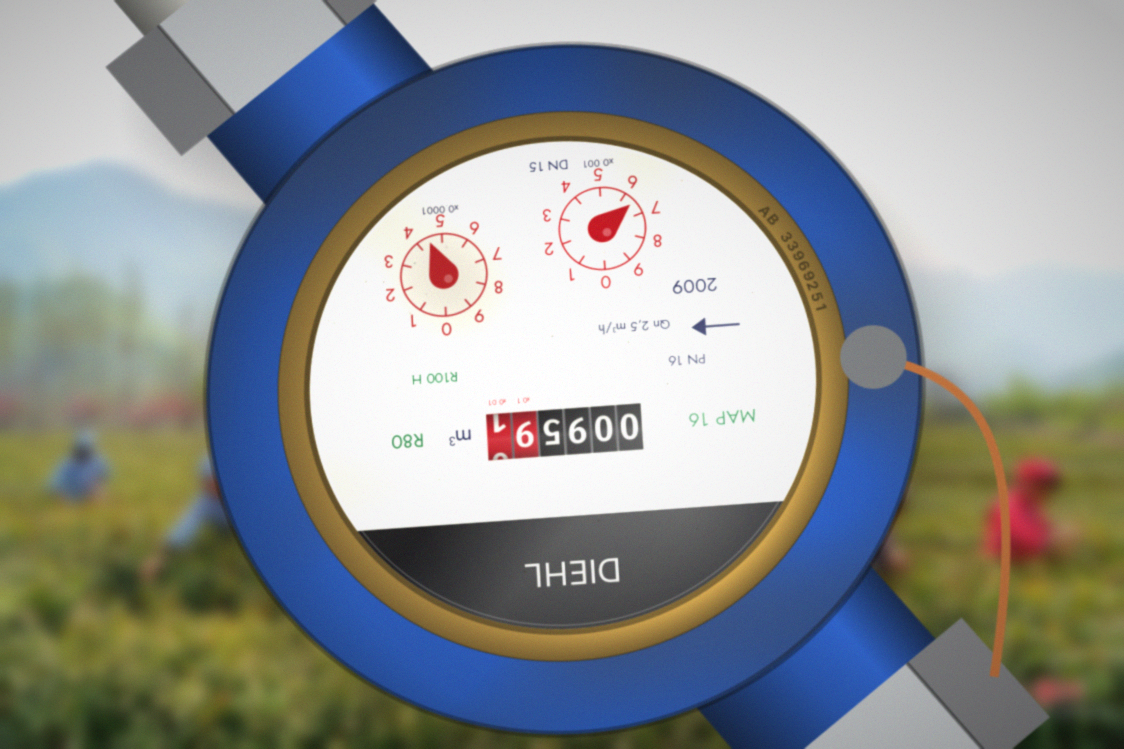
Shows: 95.9064; m³
